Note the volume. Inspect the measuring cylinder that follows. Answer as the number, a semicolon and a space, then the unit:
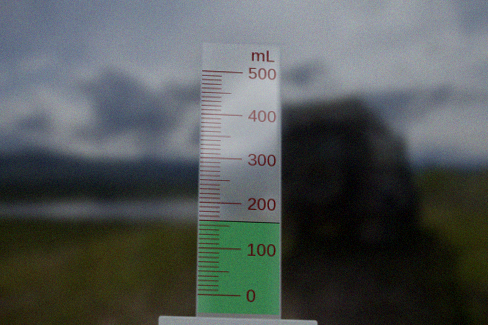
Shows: 160; mL
